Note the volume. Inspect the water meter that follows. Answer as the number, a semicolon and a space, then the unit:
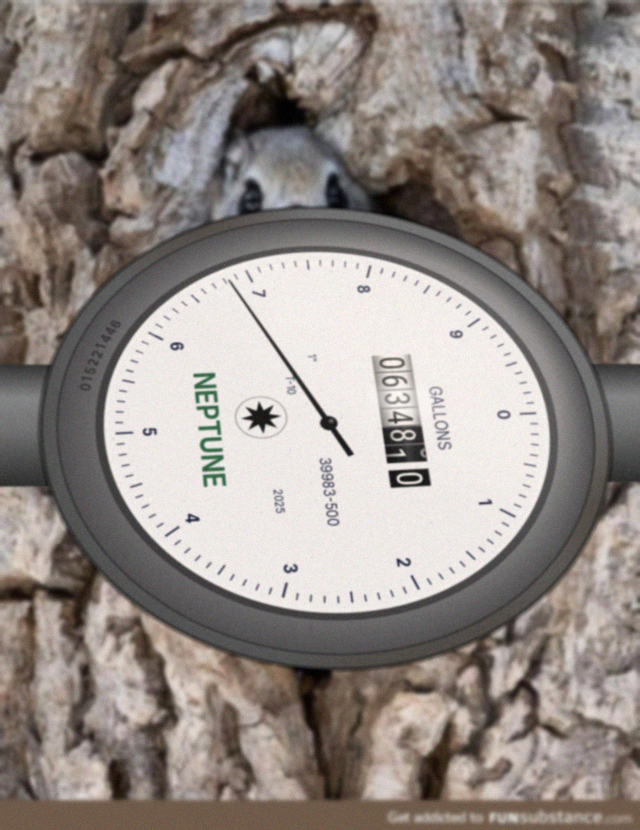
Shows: 634806.8; gal
